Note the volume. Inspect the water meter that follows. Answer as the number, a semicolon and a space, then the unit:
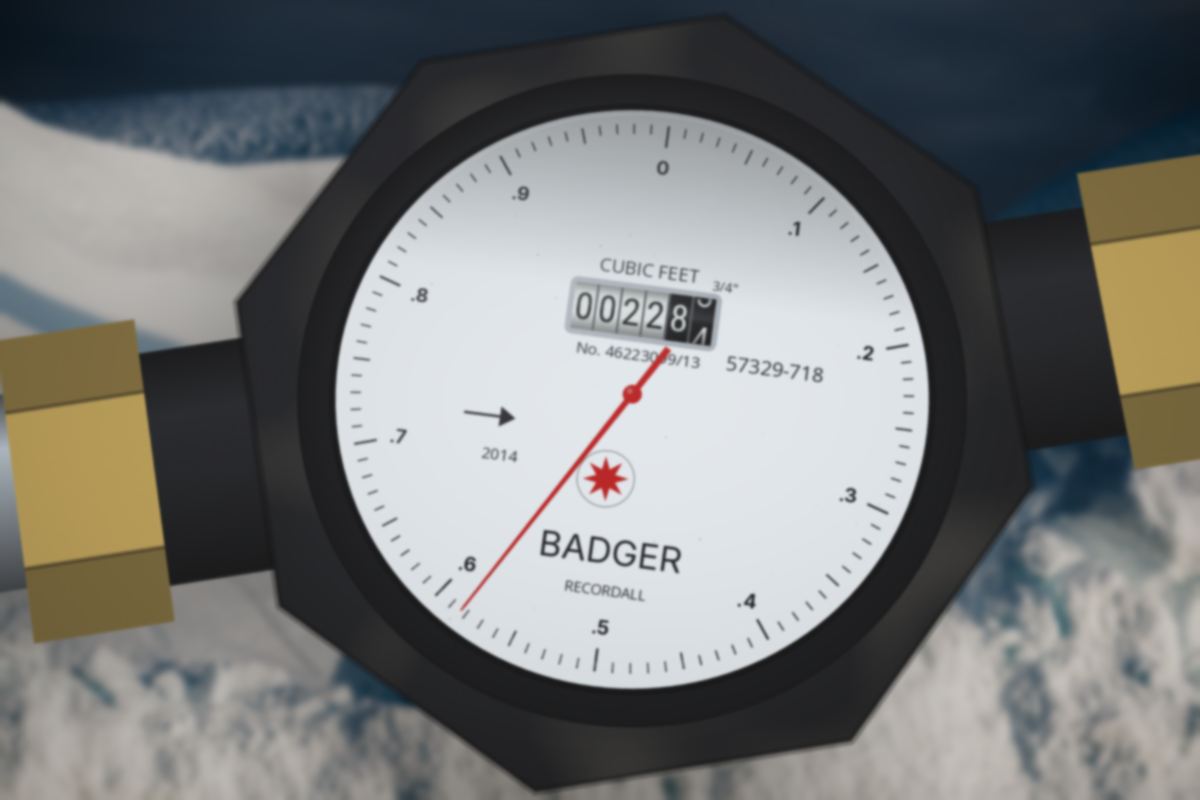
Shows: 2283.58; ft³
